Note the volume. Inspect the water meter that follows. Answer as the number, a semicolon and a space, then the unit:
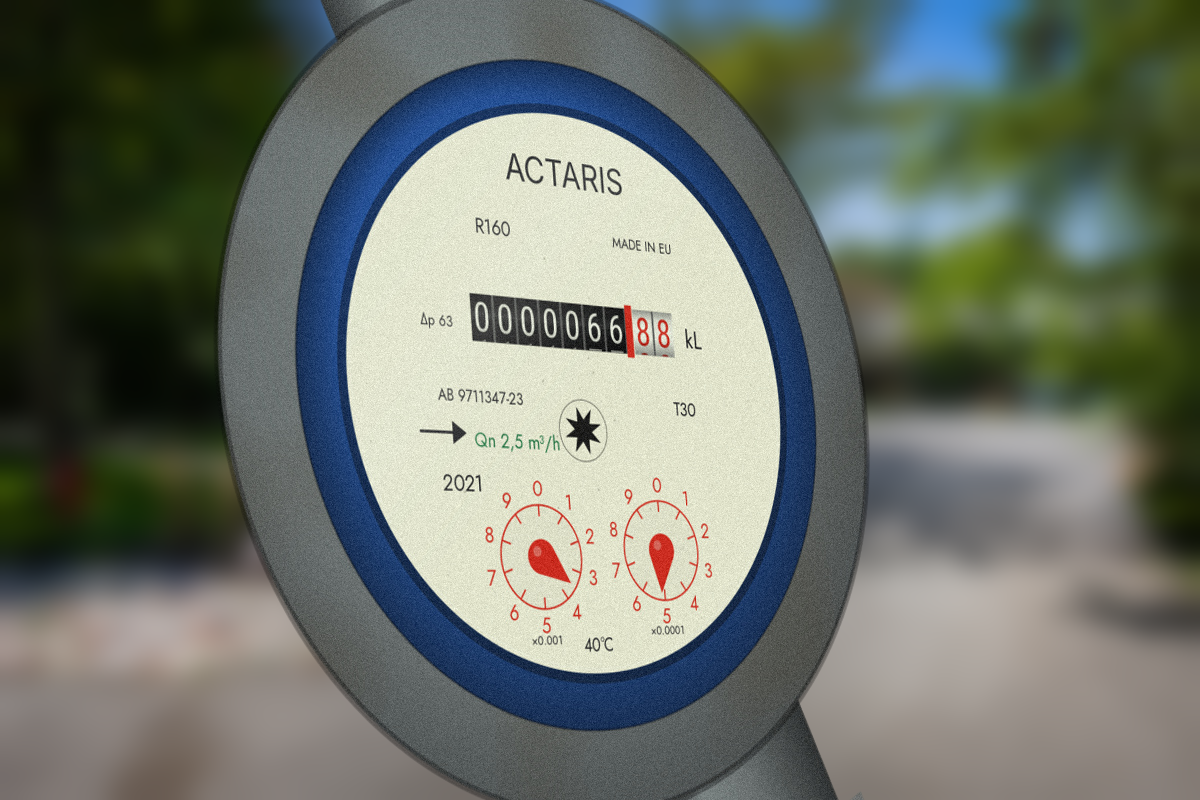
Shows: 66.8835; kL
